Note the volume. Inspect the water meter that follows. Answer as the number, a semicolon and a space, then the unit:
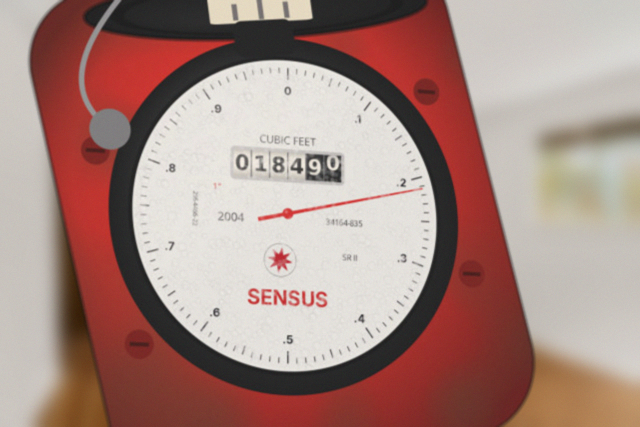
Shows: 18490.21; ft³
